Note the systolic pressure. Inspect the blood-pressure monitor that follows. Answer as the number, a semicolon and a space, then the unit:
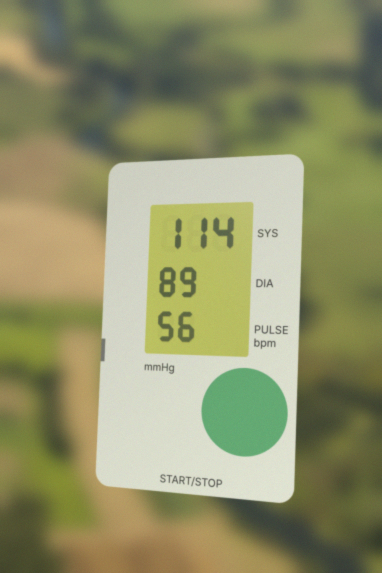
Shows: 114; mmHg
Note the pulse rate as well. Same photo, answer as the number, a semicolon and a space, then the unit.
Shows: 56; bpm
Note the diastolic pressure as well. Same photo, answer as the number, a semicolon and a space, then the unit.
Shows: 89; mmHg
